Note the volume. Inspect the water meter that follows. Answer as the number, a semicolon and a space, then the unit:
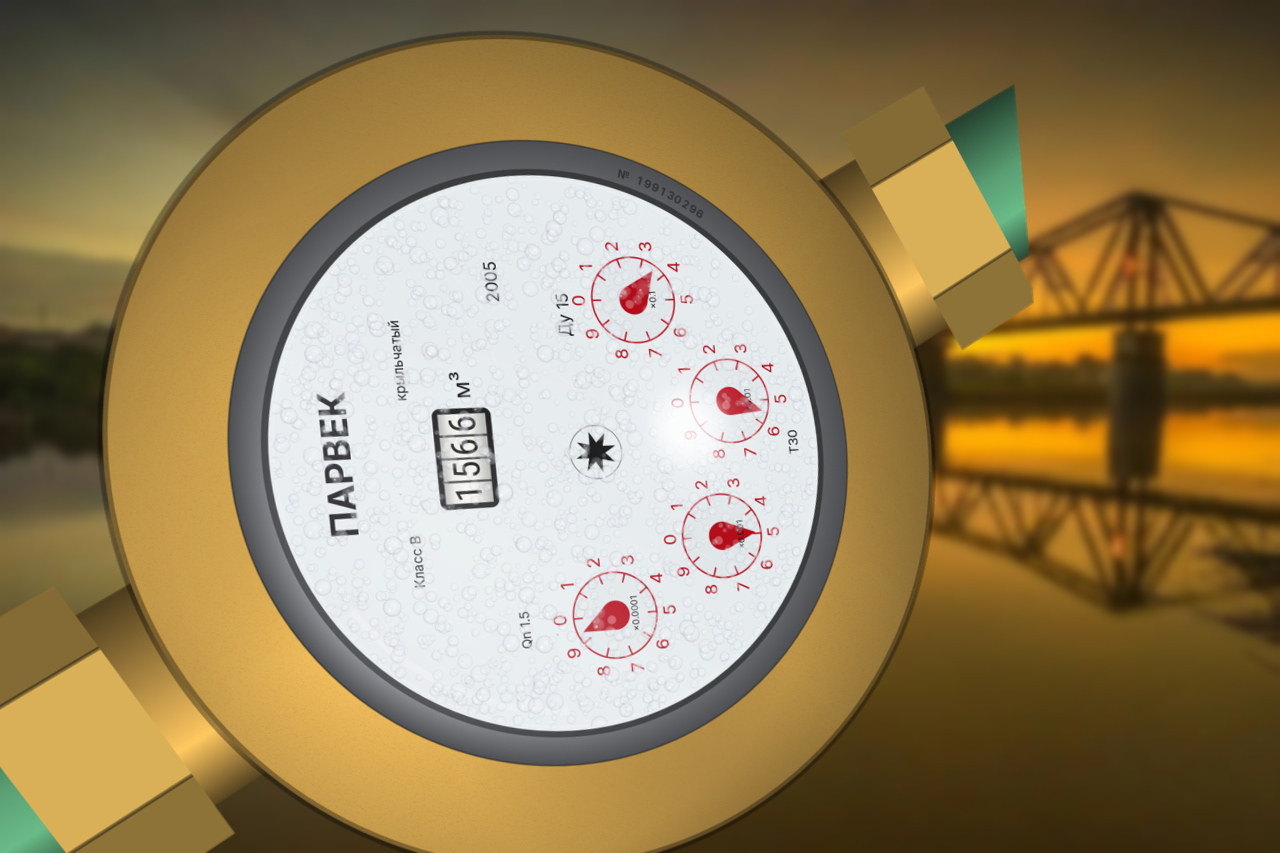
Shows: 1566.3549; m³
